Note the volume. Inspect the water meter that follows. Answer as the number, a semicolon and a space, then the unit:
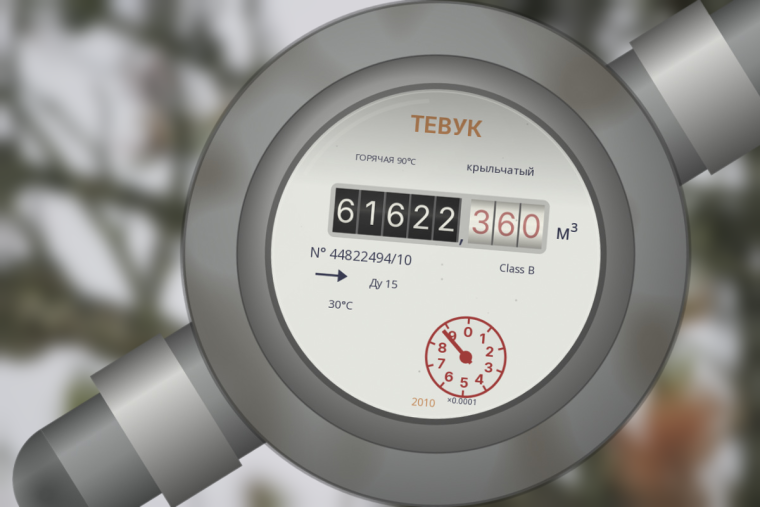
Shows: 61622.3608; m³
